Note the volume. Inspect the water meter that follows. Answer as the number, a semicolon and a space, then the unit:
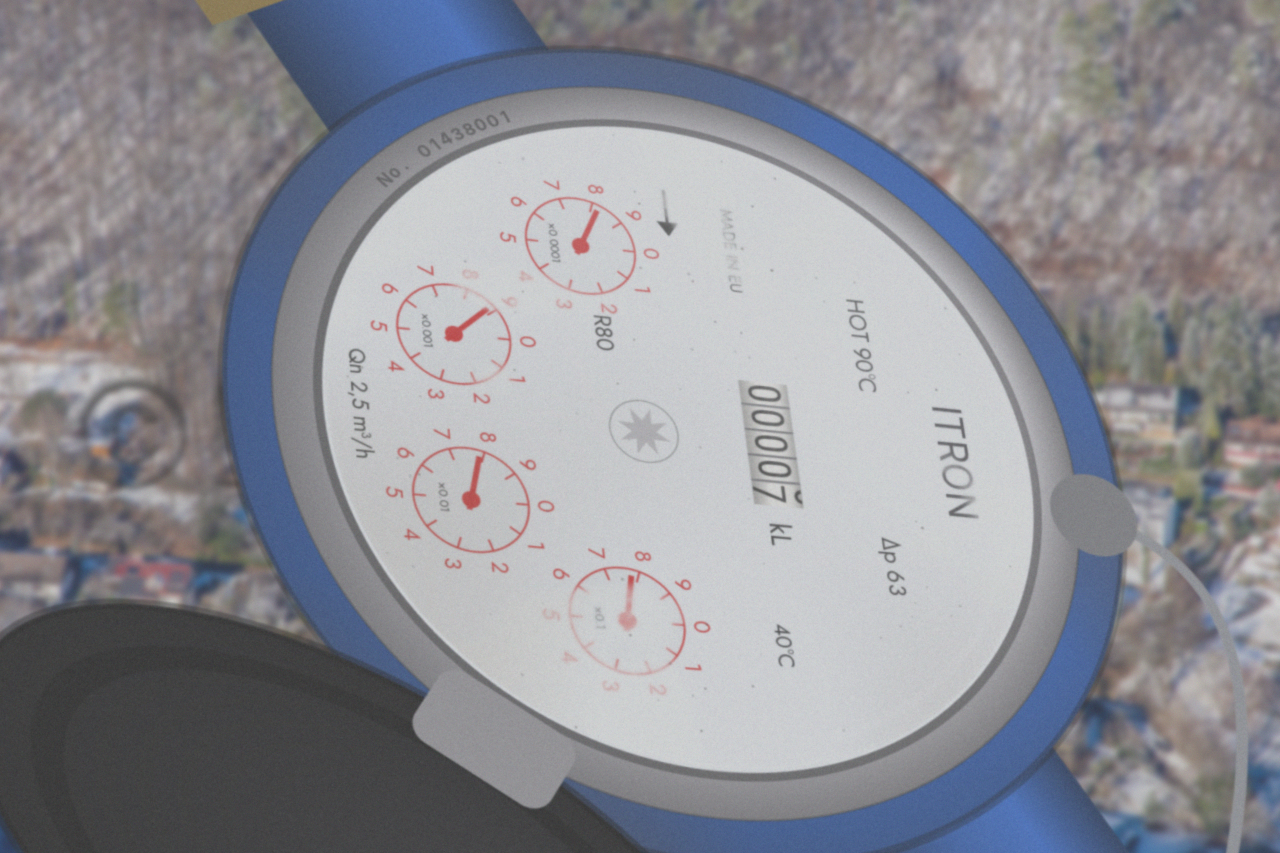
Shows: 6.7788; kL
